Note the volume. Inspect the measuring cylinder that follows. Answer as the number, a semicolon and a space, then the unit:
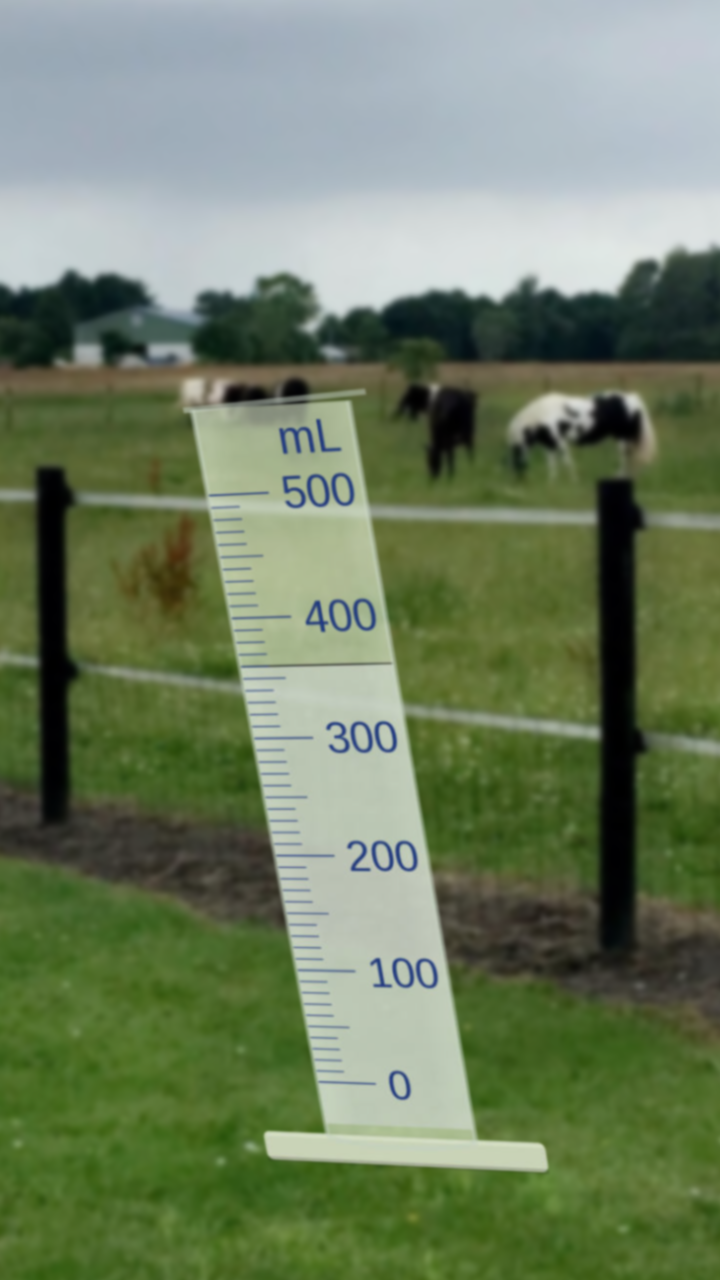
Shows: 360; mL
